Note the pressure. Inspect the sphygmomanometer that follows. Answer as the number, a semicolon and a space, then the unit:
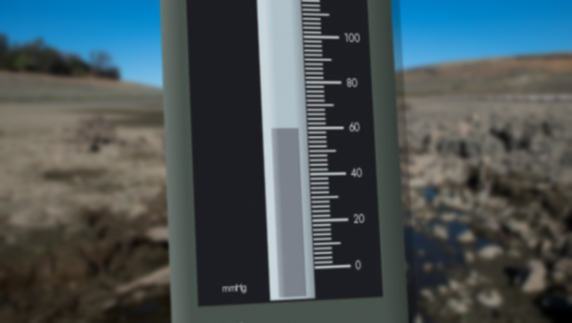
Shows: 60; mmHg
